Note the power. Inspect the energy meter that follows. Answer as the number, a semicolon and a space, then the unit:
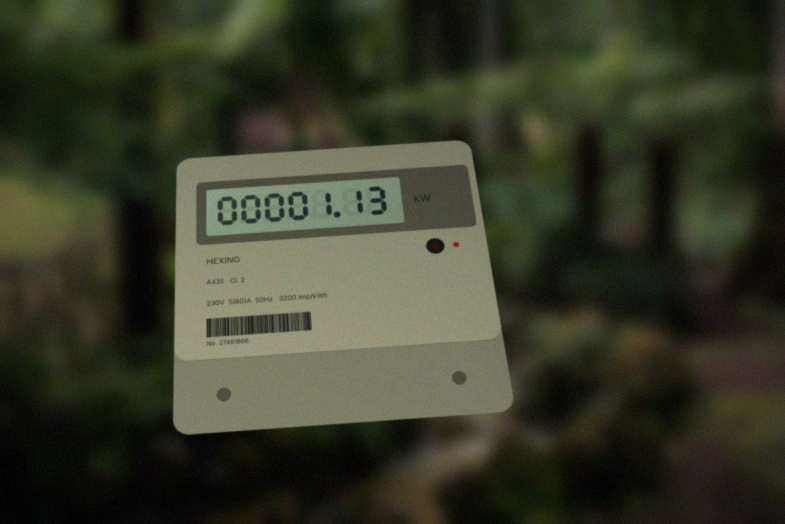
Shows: 1.13; kW
